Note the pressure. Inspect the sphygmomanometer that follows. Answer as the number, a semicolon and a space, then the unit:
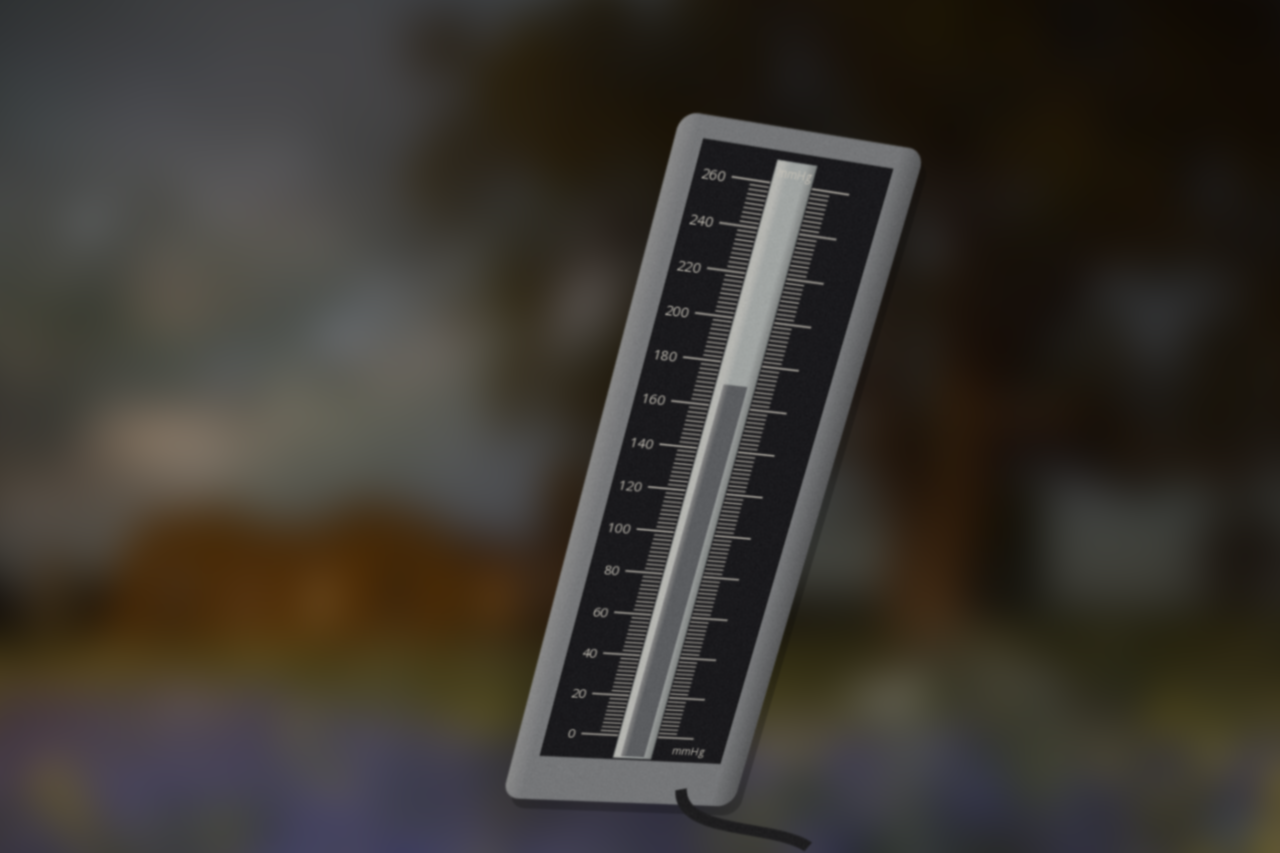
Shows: 170; mmHg
